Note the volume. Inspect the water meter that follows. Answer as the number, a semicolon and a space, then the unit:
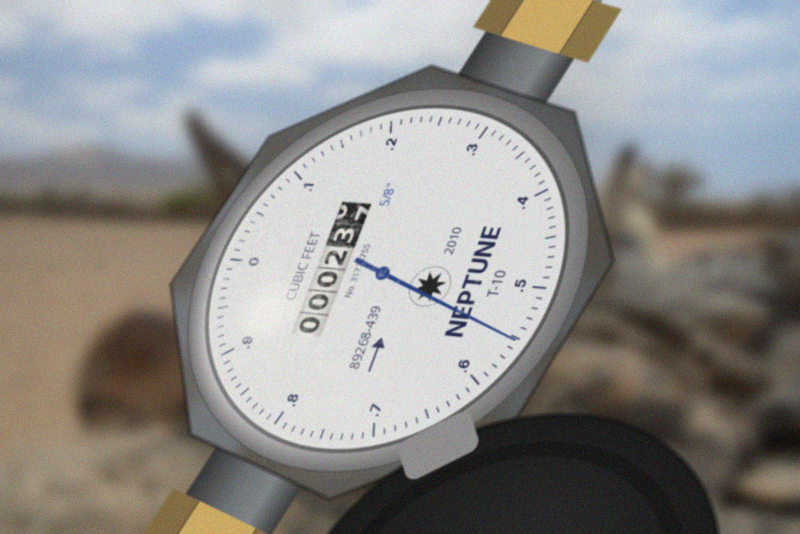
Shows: 236.55; ft³
